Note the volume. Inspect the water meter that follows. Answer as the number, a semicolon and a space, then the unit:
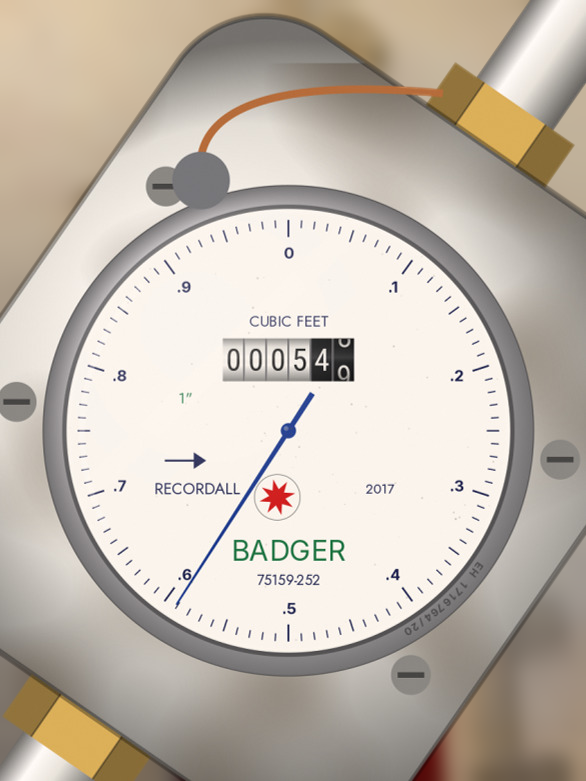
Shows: 548.59; ft³
